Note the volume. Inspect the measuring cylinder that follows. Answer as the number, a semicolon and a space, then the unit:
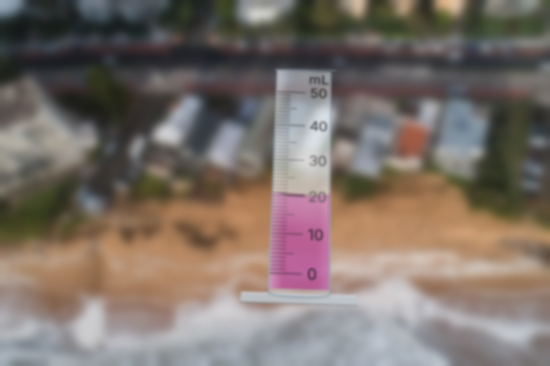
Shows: 20; mL
